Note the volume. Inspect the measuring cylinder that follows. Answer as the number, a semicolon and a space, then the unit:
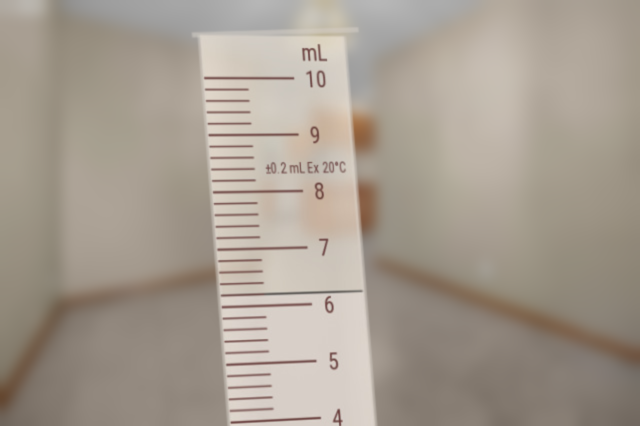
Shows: 6.2; mL
